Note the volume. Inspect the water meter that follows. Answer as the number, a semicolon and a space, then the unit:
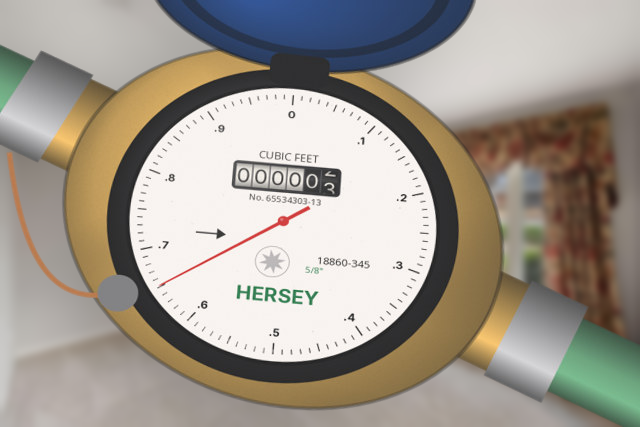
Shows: 2.65; ft³
